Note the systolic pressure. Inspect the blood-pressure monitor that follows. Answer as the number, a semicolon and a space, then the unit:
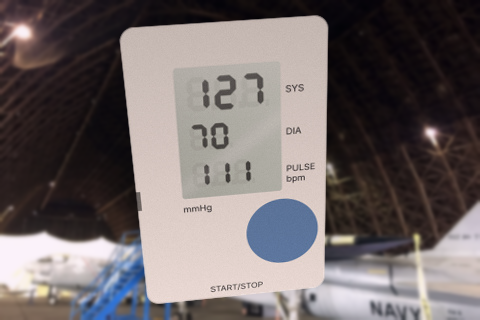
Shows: 127; mmHg
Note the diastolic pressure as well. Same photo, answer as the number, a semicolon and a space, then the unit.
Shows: 70; mmHg
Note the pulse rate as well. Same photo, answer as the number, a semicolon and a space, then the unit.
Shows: 111; bpm
